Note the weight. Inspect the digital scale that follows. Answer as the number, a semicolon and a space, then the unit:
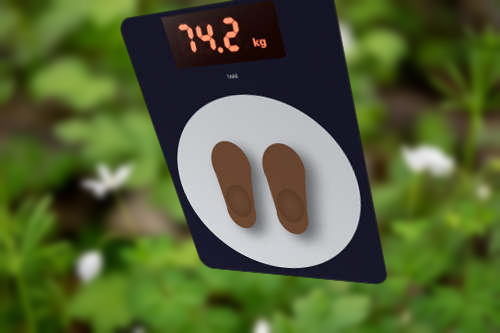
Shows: 74.2; kg
